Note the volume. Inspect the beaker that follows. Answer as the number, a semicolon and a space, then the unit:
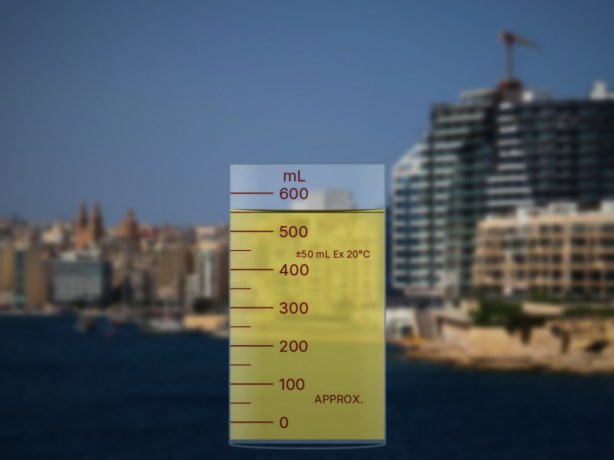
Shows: 550; mL
